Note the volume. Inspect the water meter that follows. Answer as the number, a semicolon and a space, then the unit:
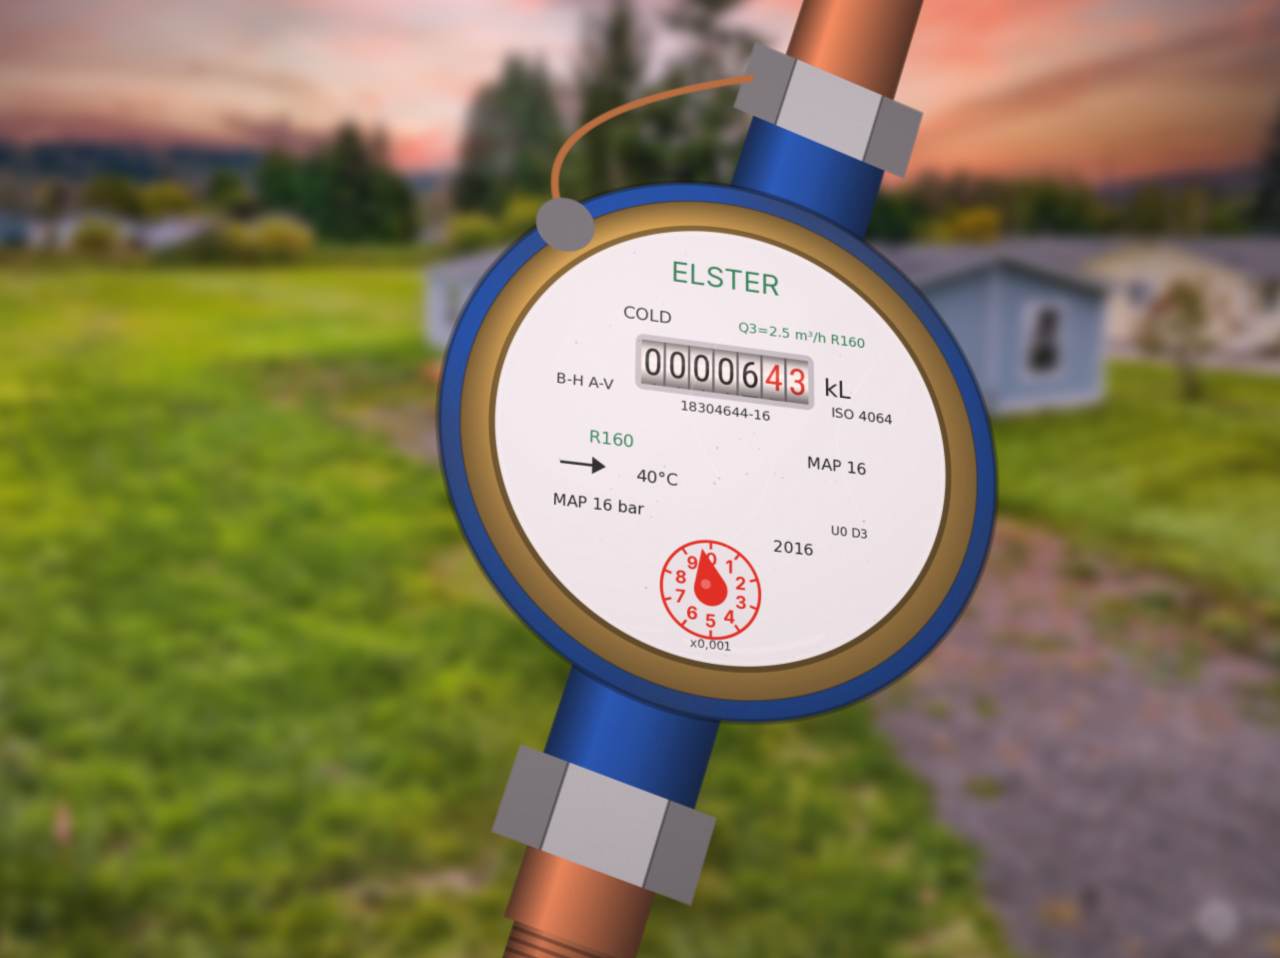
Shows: 6.429; kL
